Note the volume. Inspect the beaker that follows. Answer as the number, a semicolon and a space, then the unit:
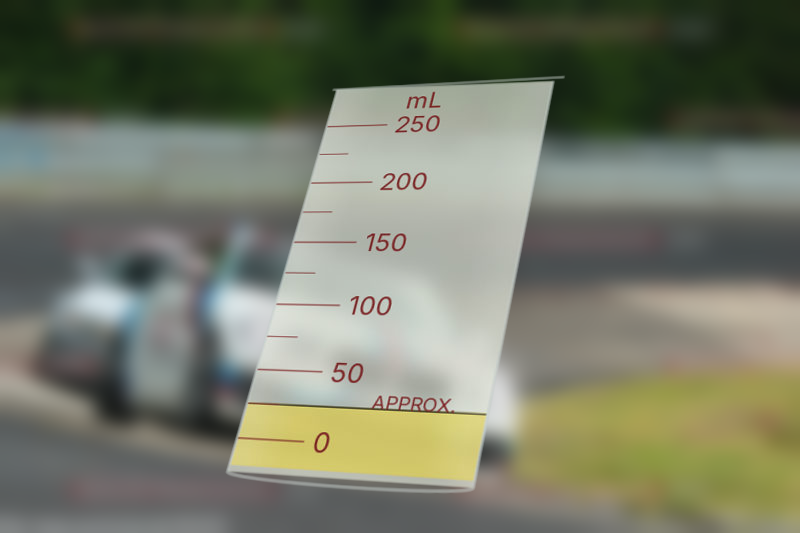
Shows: 25; mL
